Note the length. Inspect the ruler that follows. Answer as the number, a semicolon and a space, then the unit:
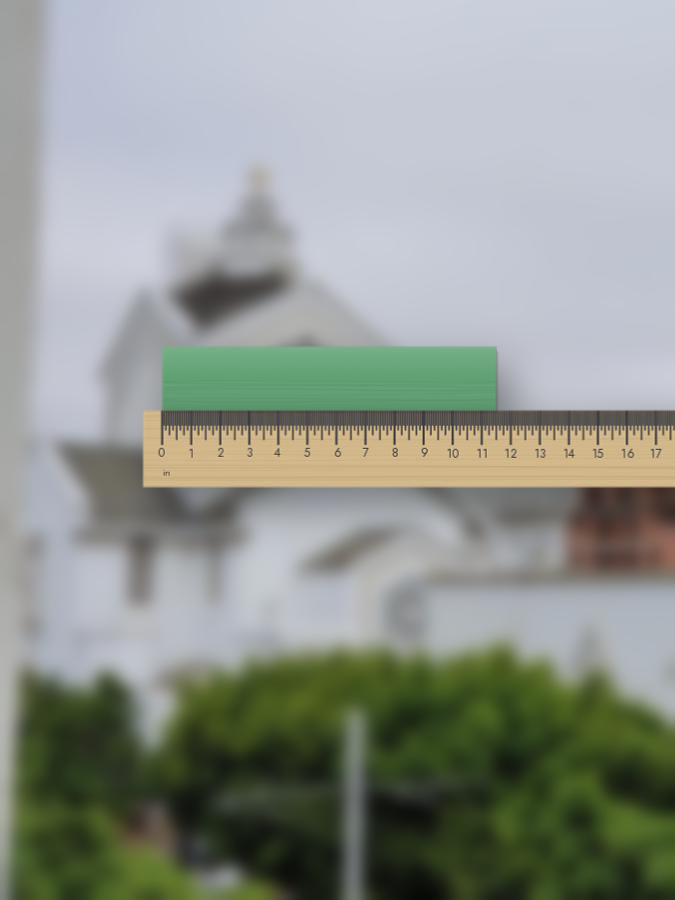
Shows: 11.5; in
